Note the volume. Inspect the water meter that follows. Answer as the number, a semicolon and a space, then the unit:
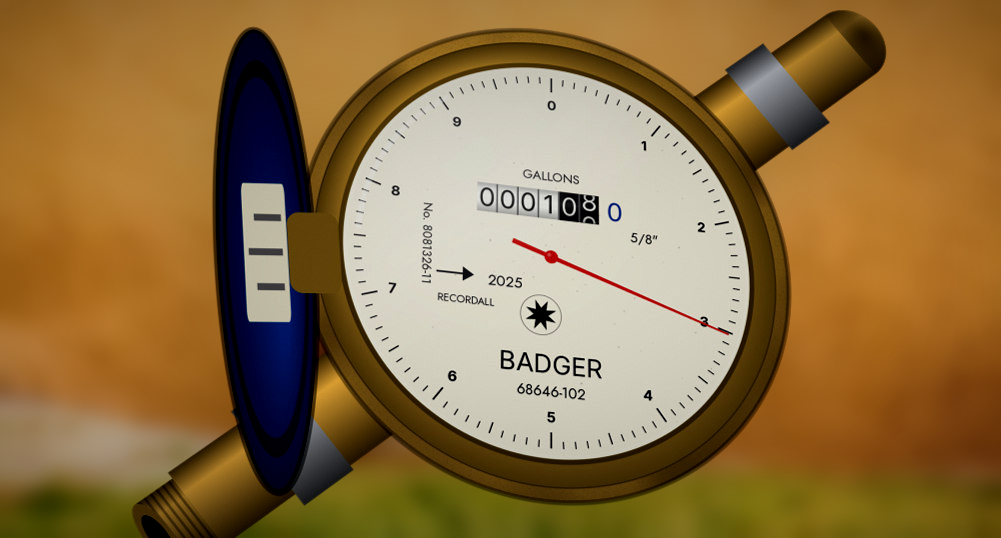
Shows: 1083.0; gal
